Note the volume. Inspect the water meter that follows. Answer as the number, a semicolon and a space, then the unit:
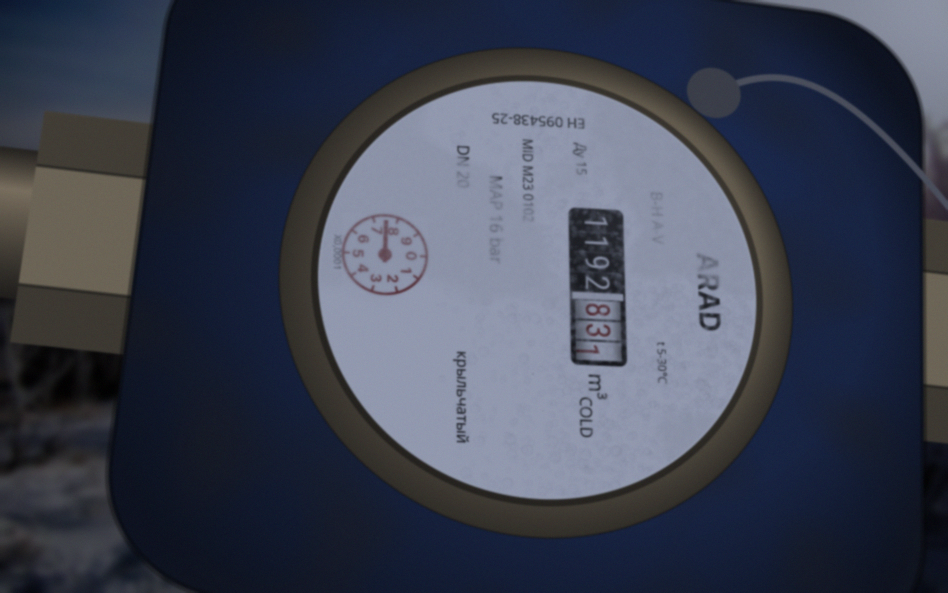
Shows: 1192.8307; m³
